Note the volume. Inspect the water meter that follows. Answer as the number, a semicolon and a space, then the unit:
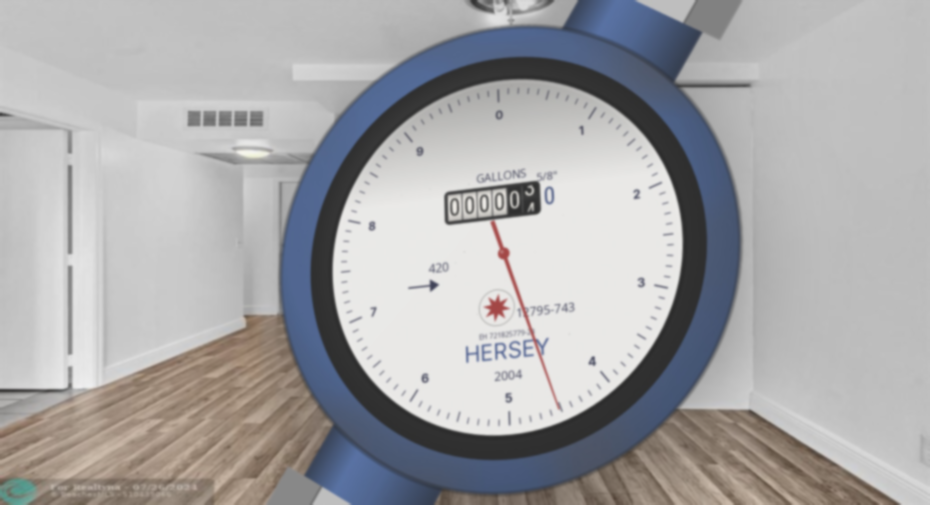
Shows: 34.5; gal
